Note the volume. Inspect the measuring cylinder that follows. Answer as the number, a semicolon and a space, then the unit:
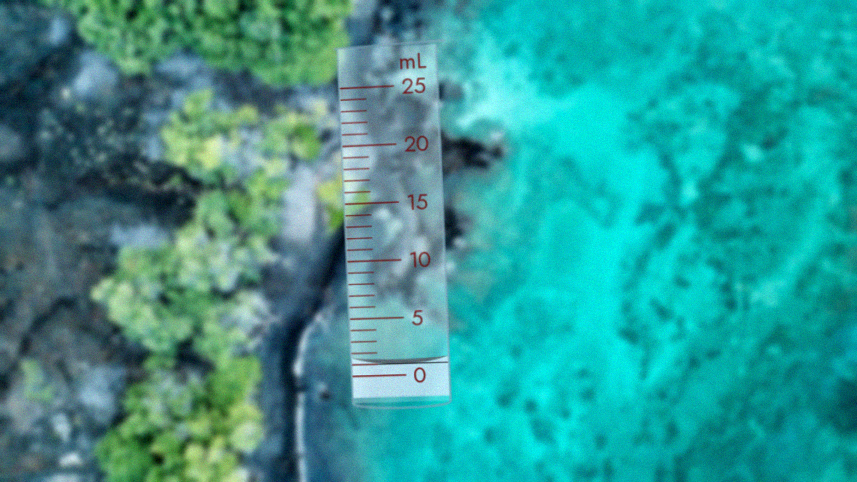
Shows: 1; mL
